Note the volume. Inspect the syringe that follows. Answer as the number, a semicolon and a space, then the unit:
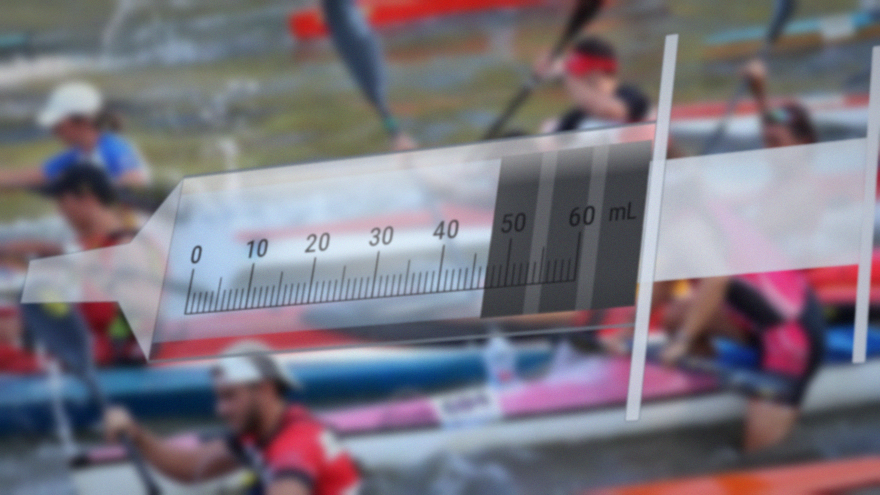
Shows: 47; mL
